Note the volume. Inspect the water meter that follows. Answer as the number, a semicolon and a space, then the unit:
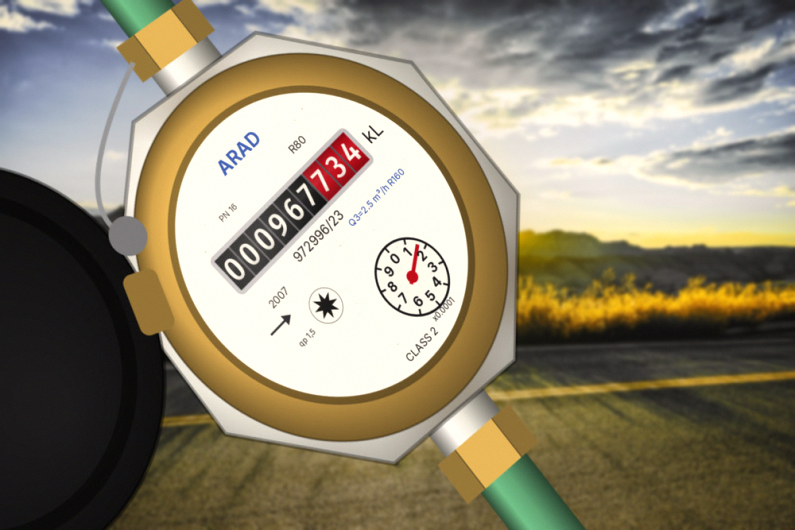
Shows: 967.7341; kL
